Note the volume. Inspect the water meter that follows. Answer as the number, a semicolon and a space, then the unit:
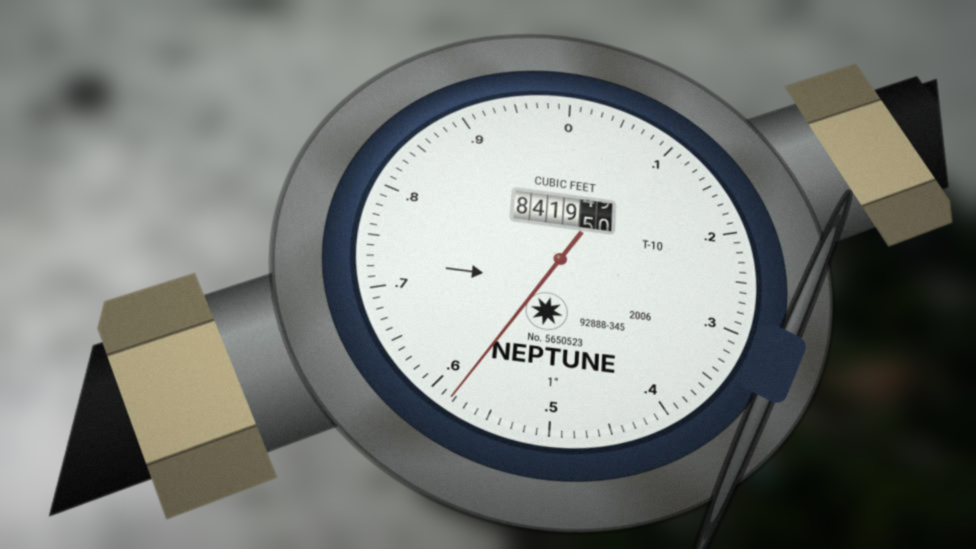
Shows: 841949.58; ft³
